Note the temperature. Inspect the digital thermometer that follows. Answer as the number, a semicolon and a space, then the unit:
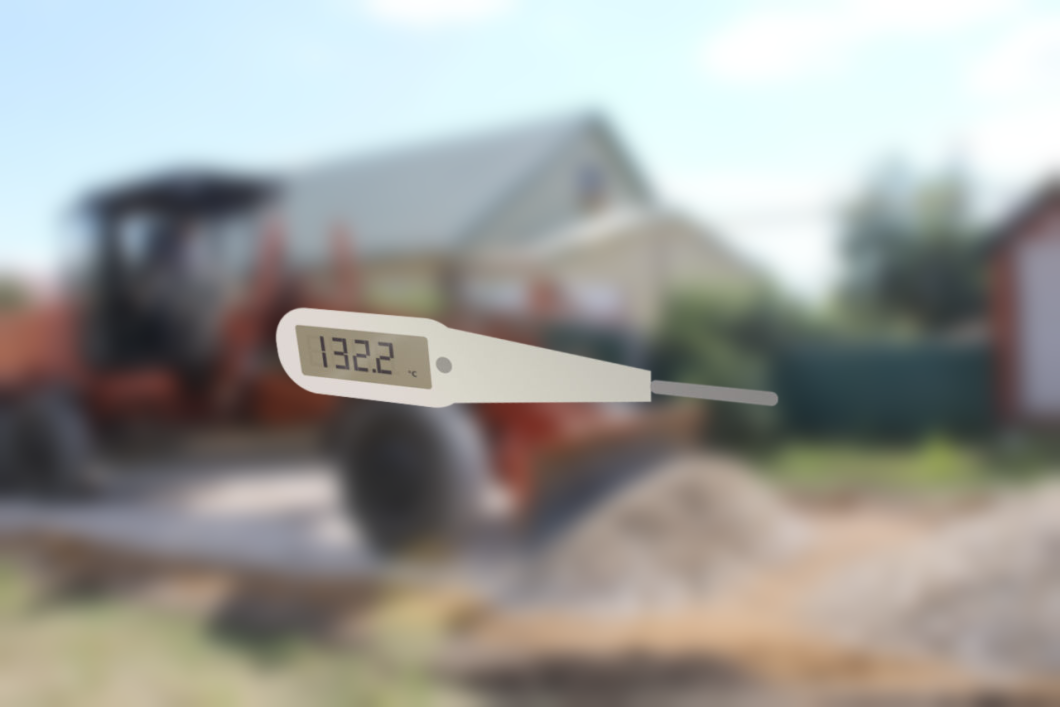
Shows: 132.2; °C
